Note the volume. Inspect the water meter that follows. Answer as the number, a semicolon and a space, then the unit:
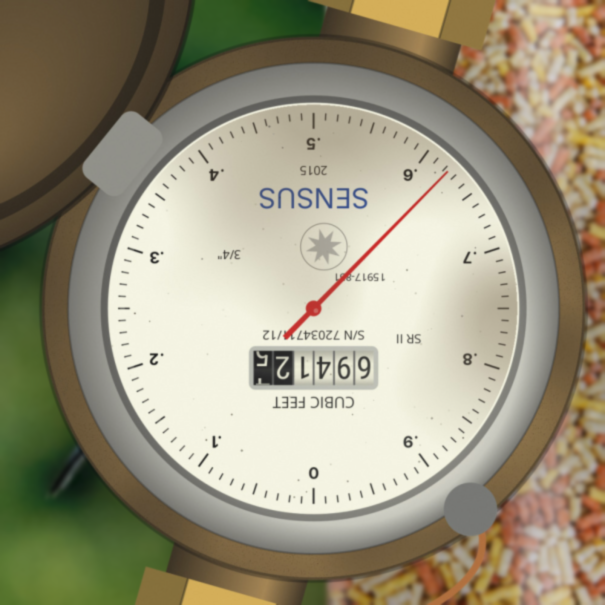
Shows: 694124.62; ft³
